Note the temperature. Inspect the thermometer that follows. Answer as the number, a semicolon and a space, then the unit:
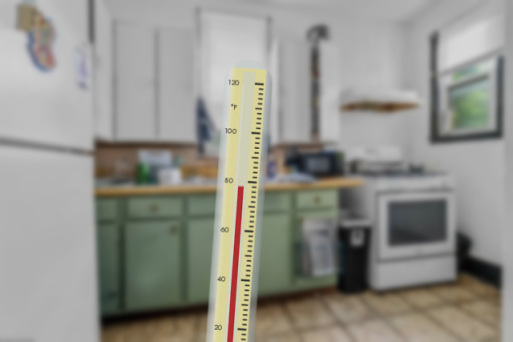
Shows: 78; °F
